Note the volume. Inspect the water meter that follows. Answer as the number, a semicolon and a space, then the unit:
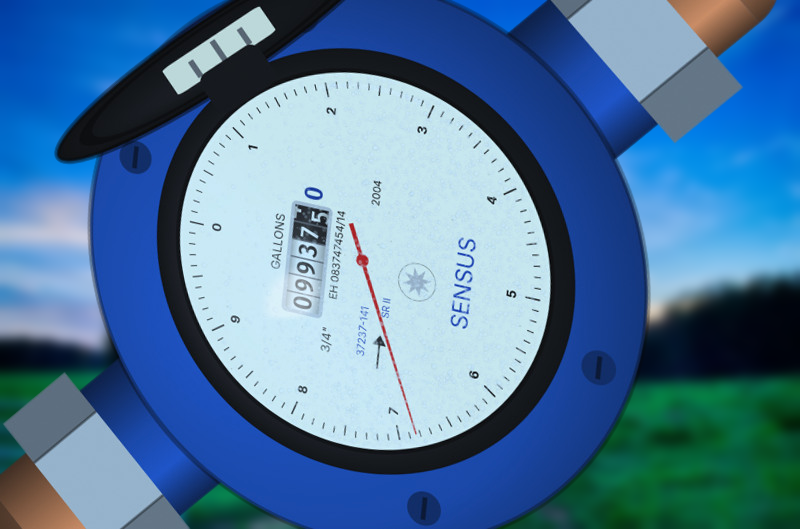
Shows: 993746.8; gal
